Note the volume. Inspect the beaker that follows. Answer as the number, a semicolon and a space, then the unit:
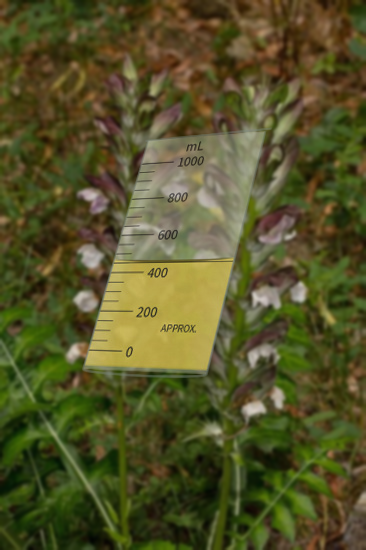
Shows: 450; mL
